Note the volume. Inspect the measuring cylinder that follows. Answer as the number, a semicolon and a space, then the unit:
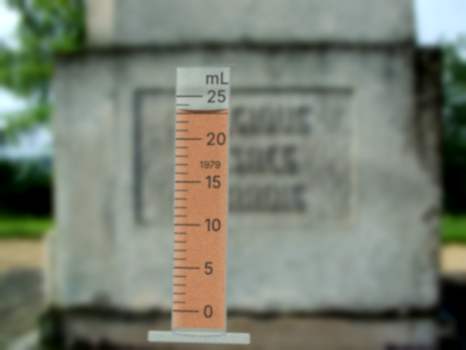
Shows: 23; mL
